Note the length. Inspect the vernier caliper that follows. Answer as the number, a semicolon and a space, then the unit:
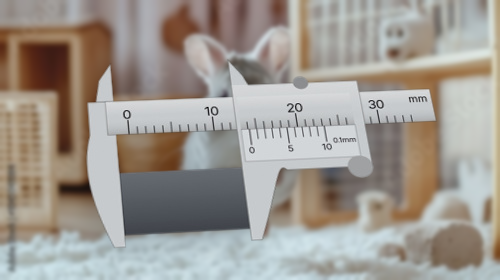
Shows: 14.2; mm
